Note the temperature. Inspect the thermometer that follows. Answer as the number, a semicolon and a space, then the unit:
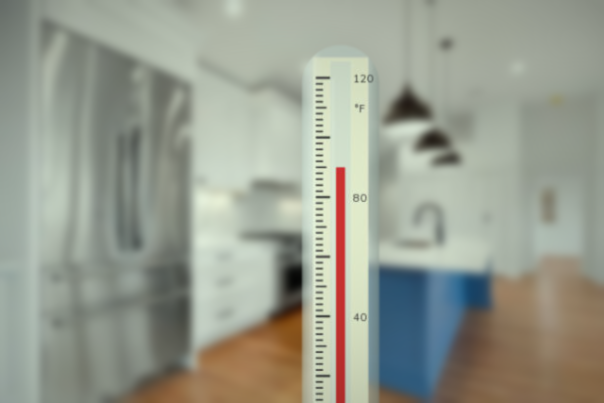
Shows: 90; °F
